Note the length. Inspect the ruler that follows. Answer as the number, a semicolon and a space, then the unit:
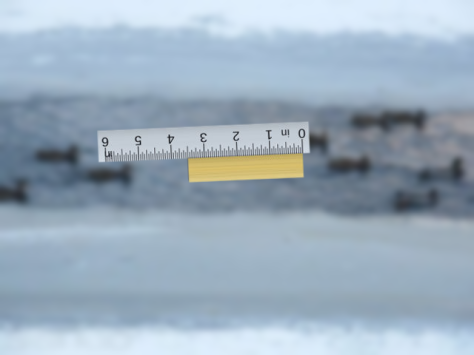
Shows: 3.5; in
